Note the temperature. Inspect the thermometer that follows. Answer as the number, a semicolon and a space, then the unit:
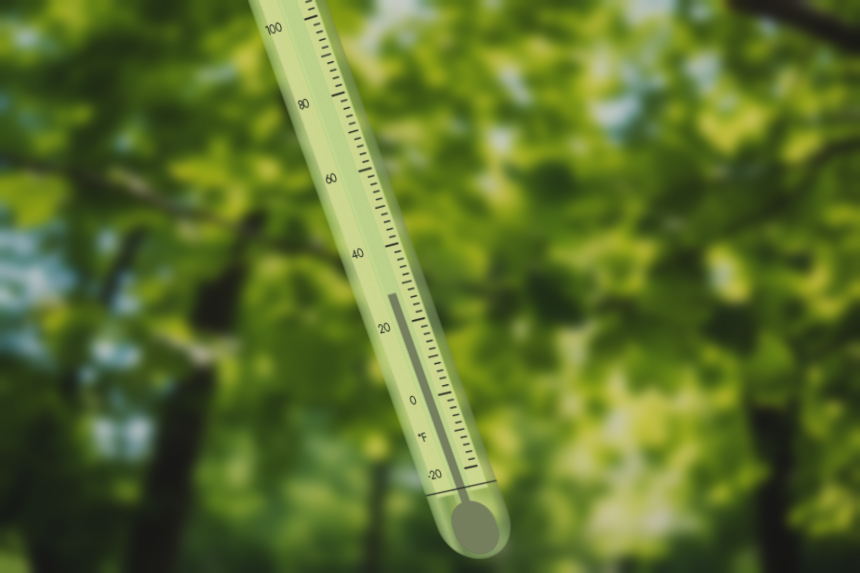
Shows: 28; °F
